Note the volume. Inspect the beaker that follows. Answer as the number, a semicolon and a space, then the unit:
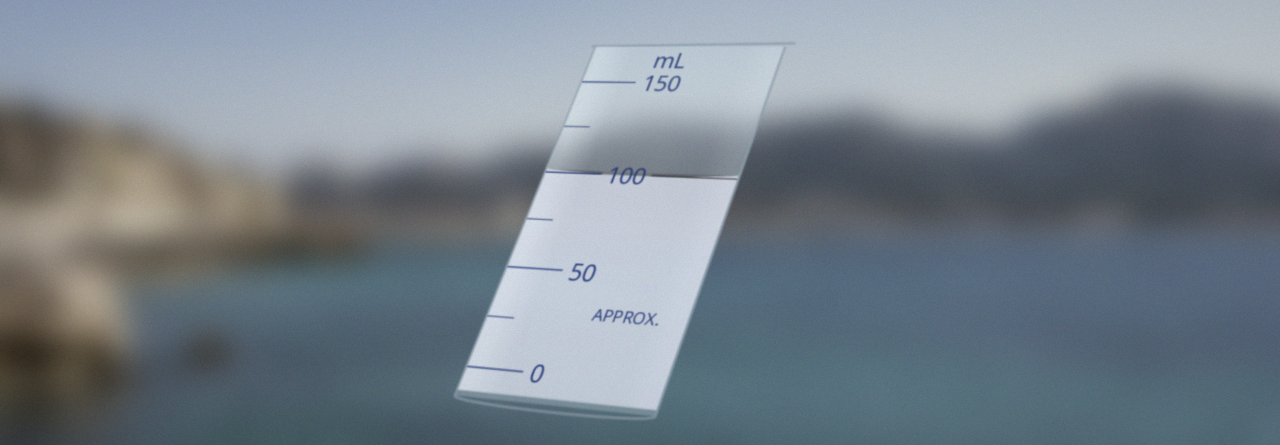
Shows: 100; mL
